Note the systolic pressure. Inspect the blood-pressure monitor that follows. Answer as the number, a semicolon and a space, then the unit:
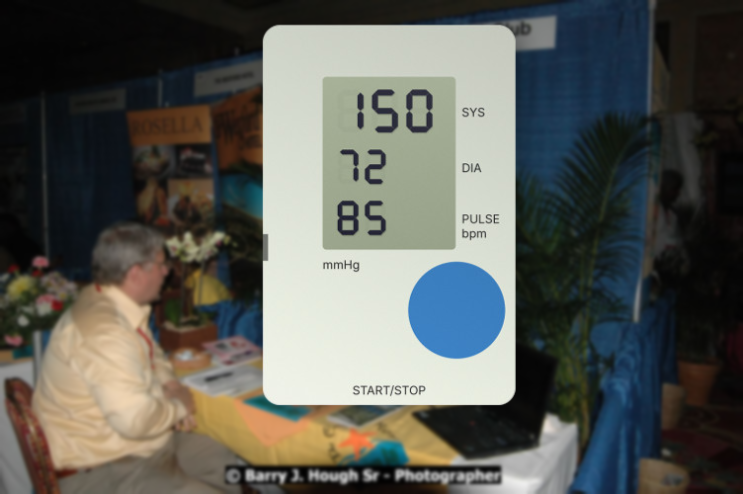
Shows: 150; mmHg
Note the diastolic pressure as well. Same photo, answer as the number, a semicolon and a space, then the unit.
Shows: 72; mmHg
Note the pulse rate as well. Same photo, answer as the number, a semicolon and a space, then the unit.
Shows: 85; bpm
